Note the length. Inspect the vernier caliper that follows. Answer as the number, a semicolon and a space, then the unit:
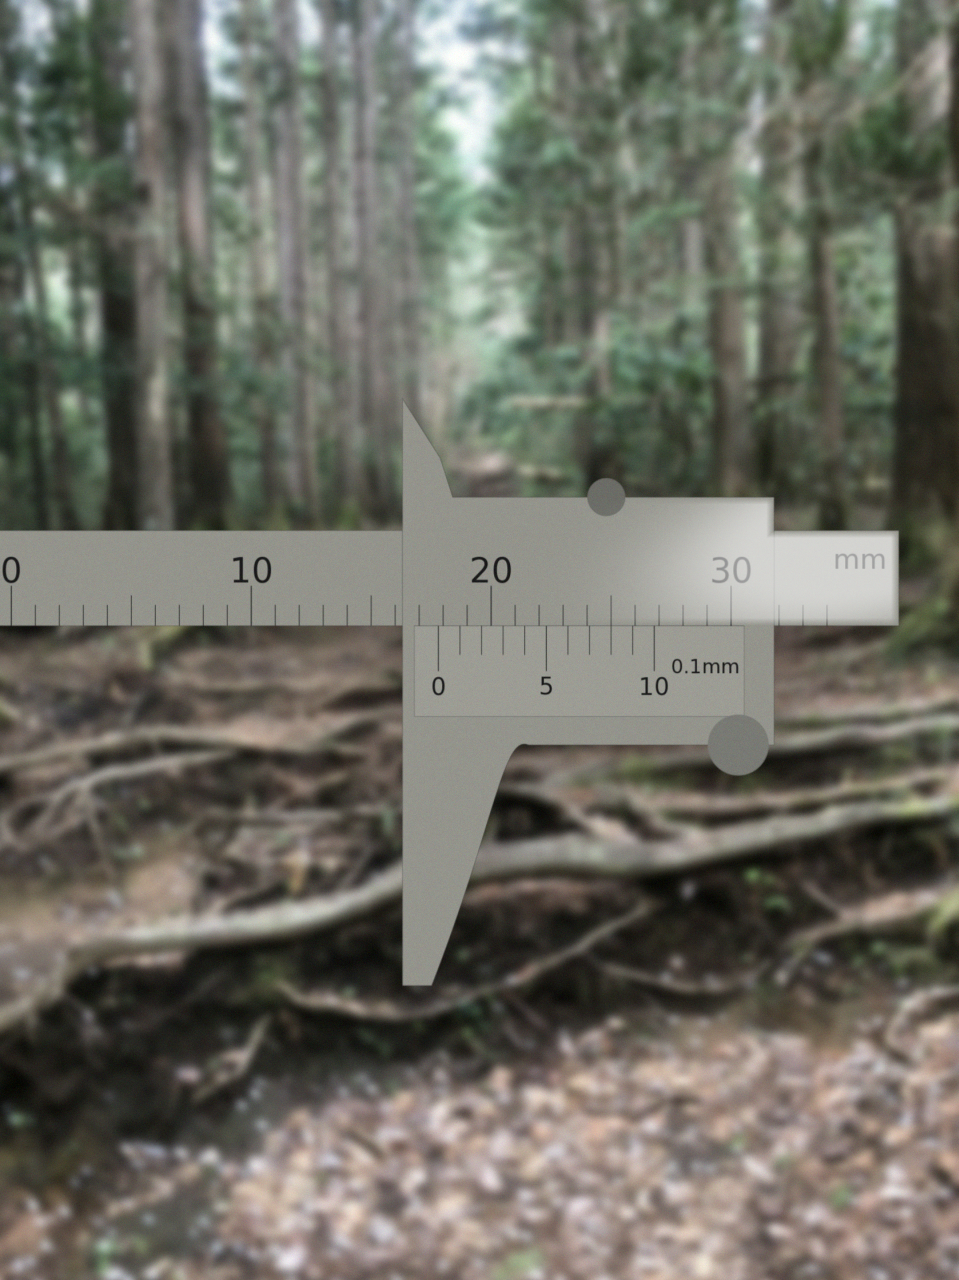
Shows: 17.8; mm
